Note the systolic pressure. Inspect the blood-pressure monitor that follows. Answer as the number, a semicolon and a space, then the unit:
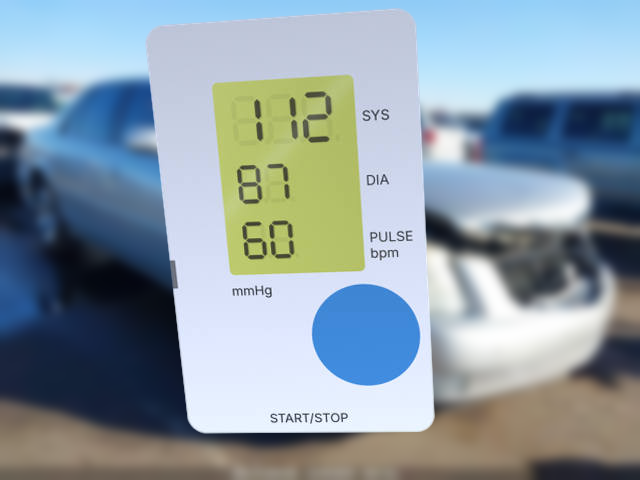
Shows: 112; mmHg
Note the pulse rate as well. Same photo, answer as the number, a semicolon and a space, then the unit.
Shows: 60; bpm
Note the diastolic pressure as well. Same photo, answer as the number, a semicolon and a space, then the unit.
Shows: 87; mmHg
